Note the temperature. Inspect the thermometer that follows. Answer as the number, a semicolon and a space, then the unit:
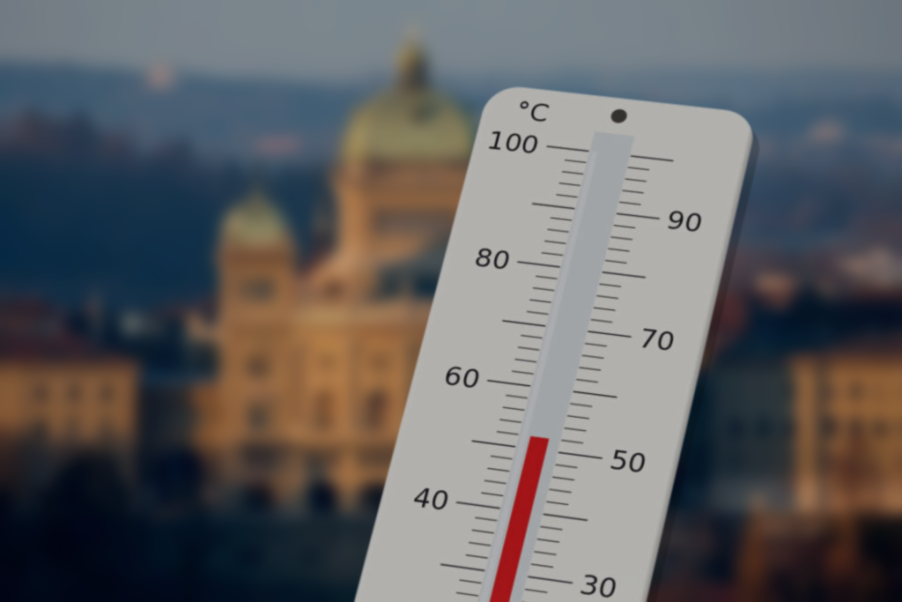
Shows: 52; °C
